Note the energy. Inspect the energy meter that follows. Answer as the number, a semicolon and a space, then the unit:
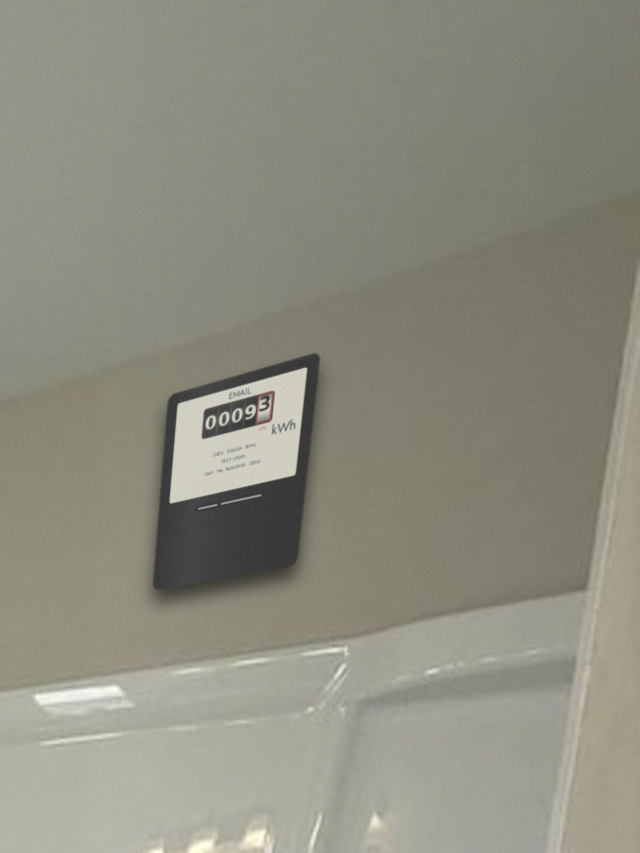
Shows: 9.3; kWh
